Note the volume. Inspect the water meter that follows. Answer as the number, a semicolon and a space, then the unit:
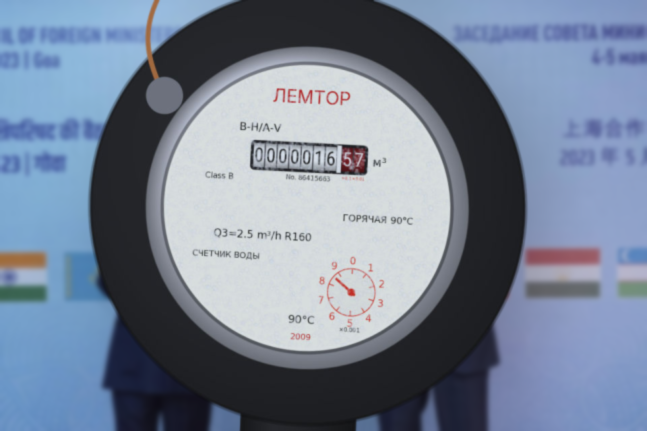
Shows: 16.578; m³
